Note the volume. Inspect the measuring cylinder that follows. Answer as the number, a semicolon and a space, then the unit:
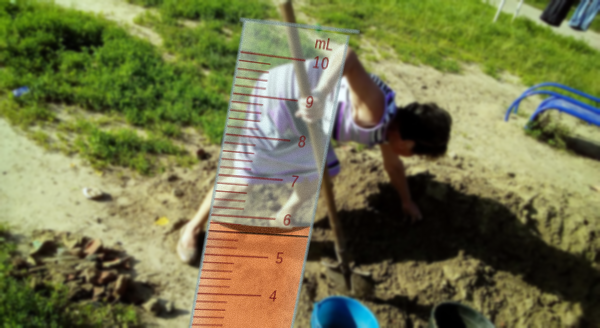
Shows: 5.6; mL
